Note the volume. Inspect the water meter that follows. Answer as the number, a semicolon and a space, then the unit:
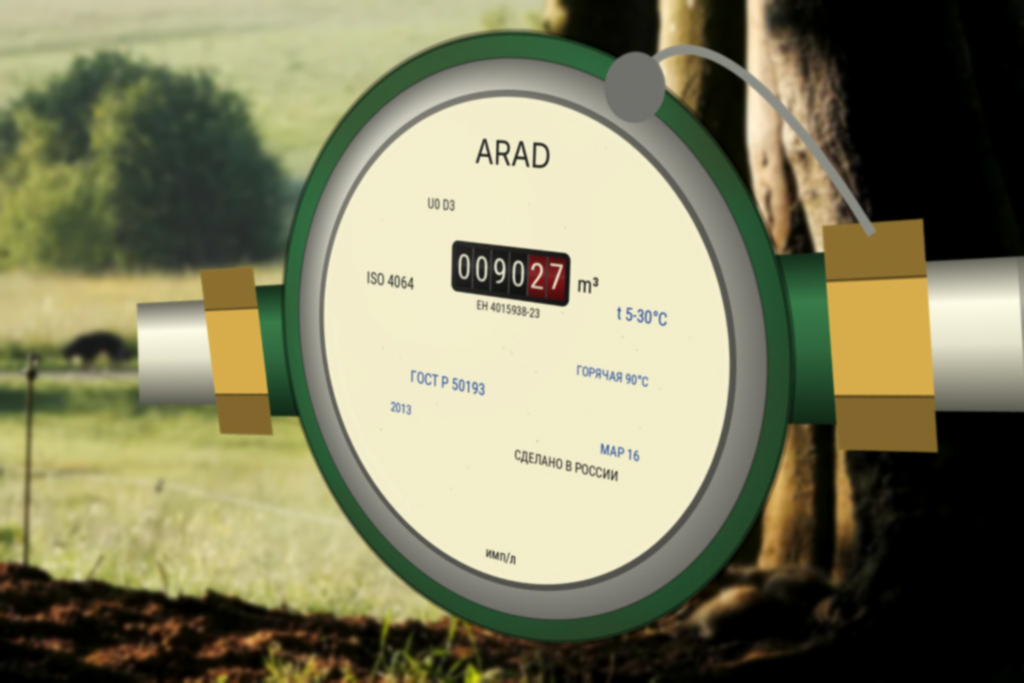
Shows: 90.27; m³
